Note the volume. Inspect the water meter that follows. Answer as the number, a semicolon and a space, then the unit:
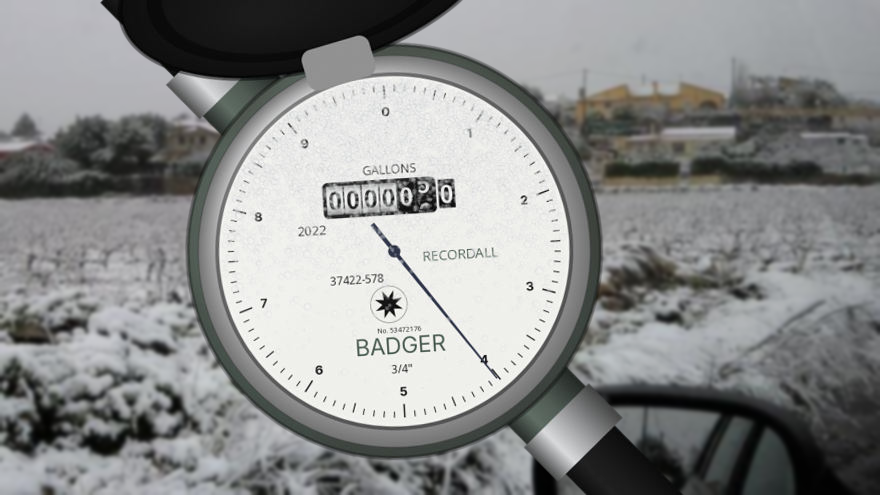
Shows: 54.0; gal
